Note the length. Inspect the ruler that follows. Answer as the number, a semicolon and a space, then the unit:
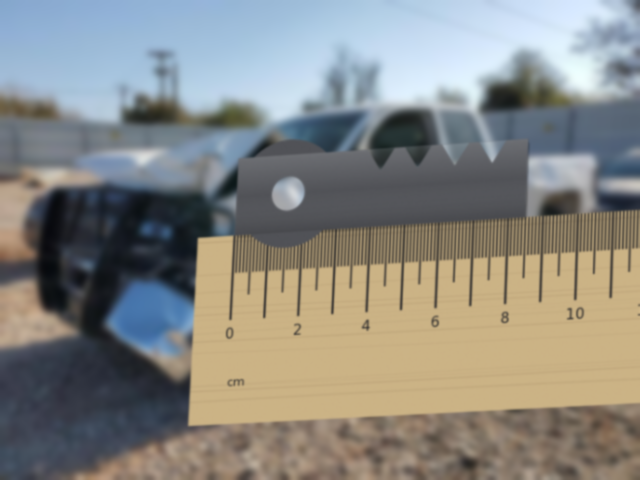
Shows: 8.5; cm
